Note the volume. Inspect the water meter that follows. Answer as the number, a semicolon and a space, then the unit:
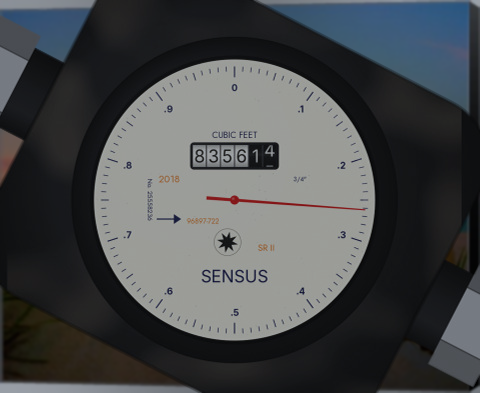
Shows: 835614.26; ft³
